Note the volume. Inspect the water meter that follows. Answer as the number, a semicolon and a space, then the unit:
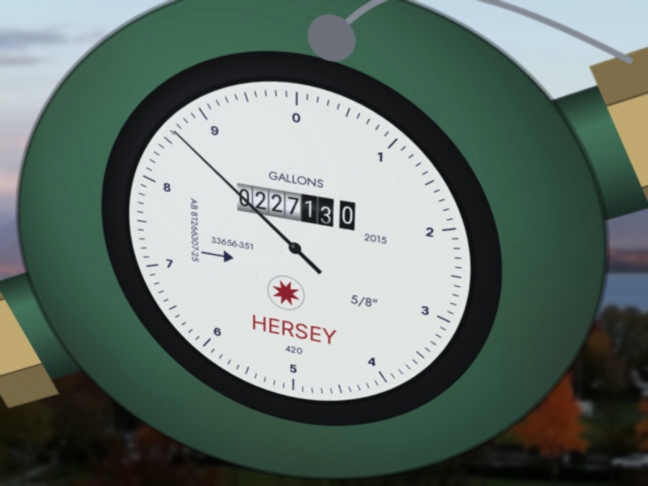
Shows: 227128.6; gal
